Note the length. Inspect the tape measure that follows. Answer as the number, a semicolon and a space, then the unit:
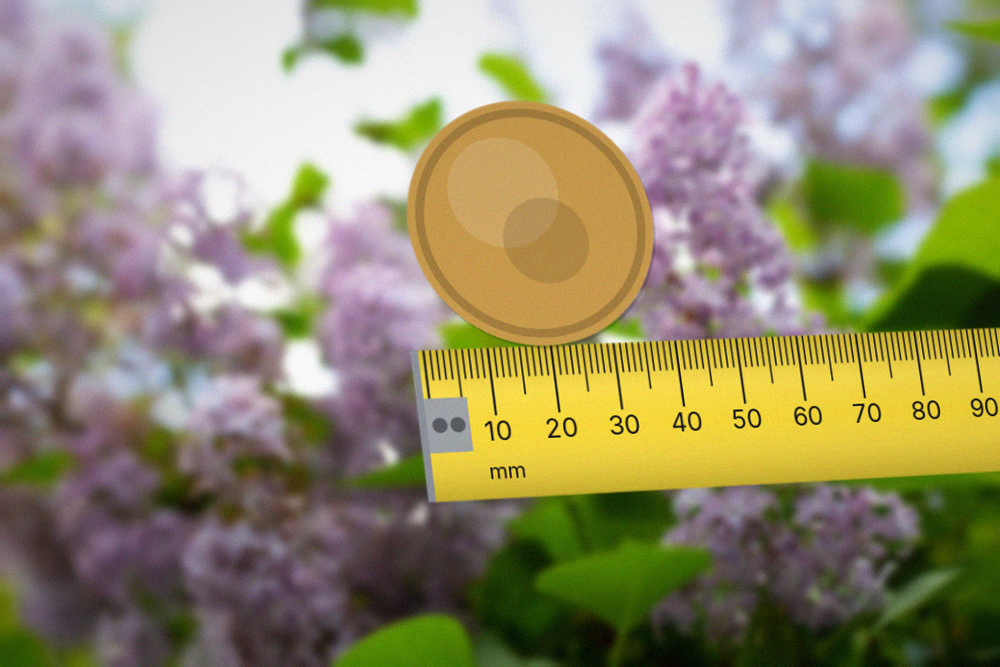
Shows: 39; mm
